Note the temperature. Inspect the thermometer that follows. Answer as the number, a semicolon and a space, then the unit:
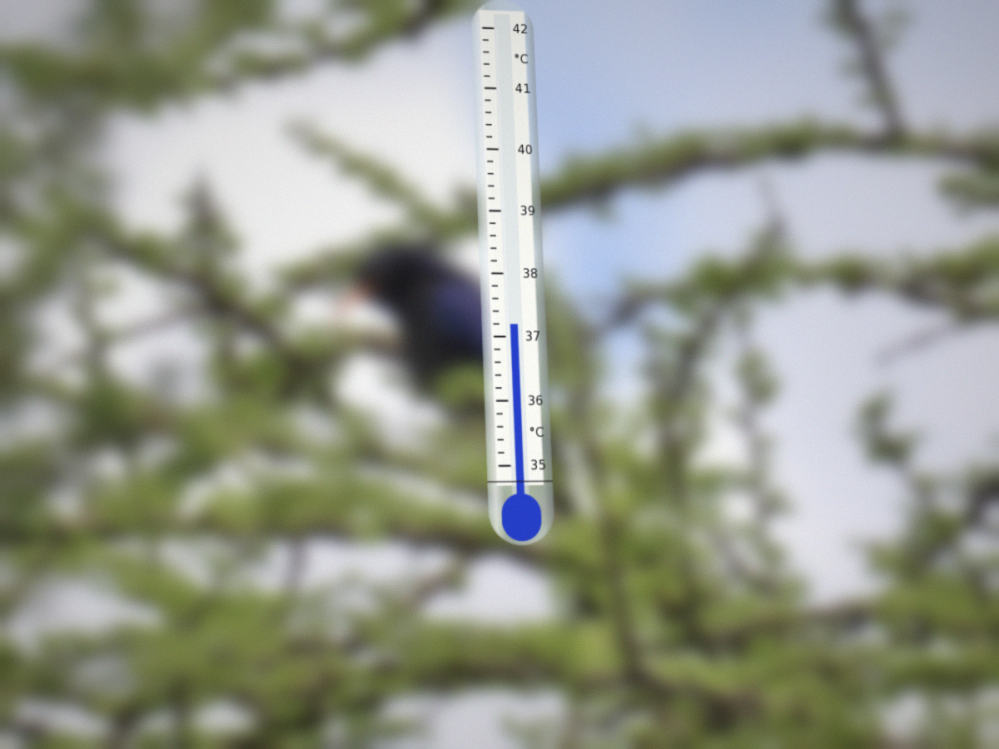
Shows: 37.2; °C
